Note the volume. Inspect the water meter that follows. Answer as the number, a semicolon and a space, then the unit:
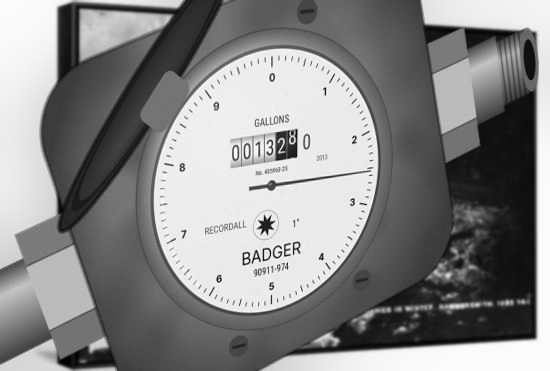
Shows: 13282.5; gal
